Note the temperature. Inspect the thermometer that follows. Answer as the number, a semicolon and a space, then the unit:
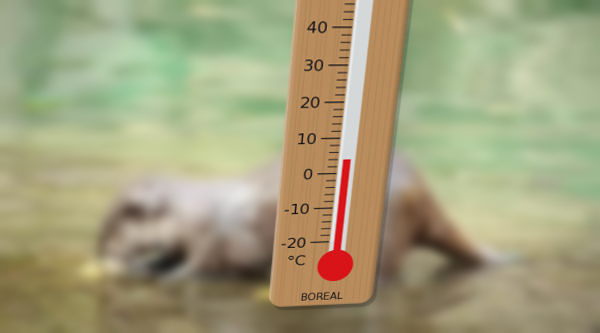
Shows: 4; °C
